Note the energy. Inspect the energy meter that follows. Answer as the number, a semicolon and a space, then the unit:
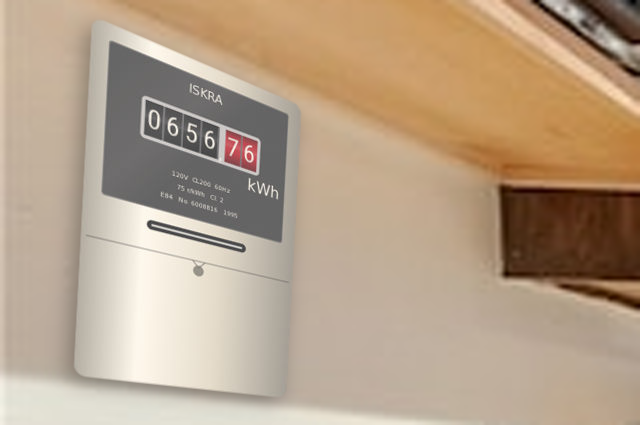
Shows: 656.76; kWh
